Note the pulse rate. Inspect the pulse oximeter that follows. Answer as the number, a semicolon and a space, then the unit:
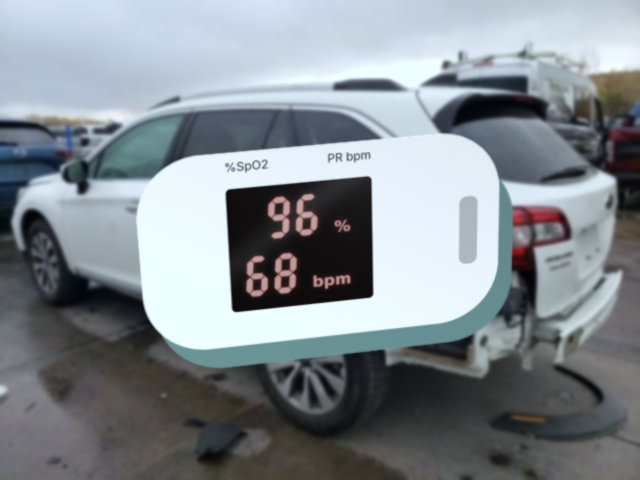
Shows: 68; bpm
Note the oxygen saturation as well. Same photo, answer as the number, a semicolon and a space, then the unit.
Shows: 96; %
